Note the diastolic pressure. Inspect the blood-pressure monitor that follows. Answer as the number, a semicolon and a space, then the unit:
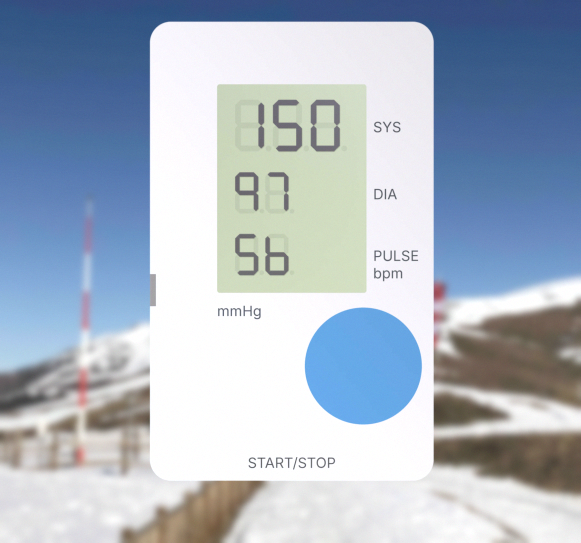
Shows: 97; mmHg
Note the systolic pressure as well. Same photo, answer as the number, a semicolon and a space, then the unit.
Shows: 150; mmHg
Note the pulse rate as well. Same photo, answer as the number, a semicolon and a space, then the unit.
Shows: 56; bpm
